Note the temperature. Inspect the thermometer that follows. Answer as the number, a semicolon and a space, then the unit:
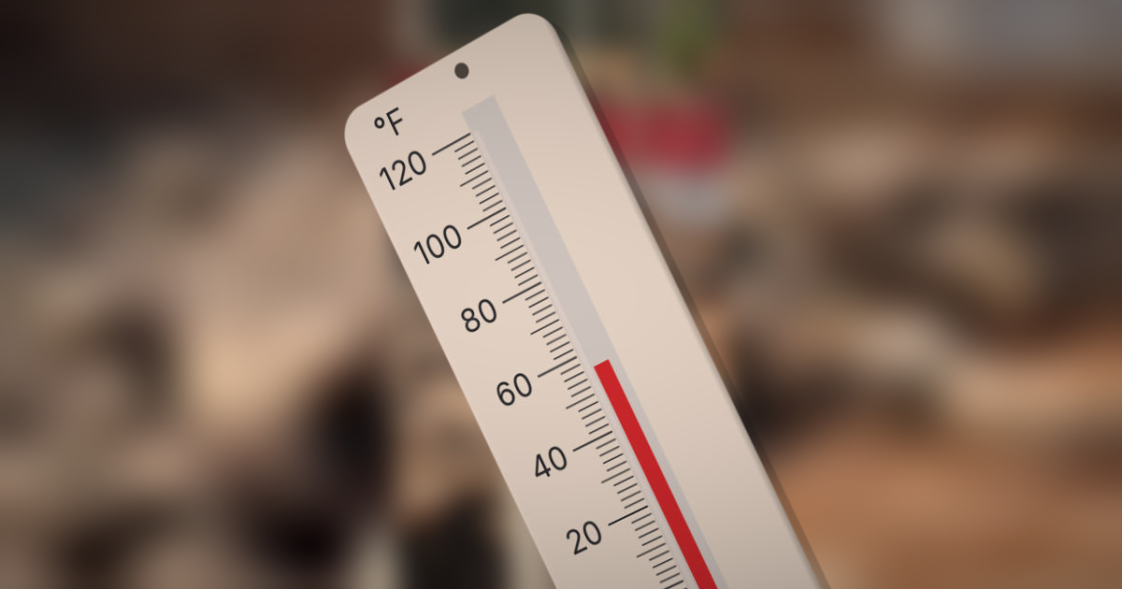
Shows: 56; °F
